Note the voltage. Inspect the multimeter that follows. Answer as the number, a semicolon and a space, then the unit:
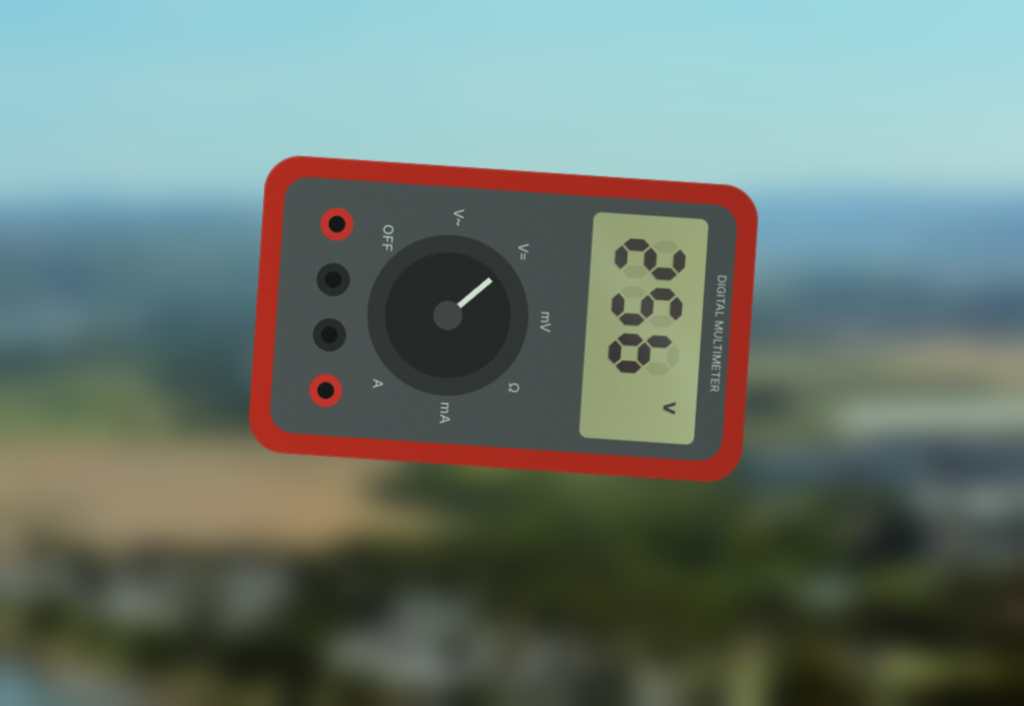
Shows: 256; V
